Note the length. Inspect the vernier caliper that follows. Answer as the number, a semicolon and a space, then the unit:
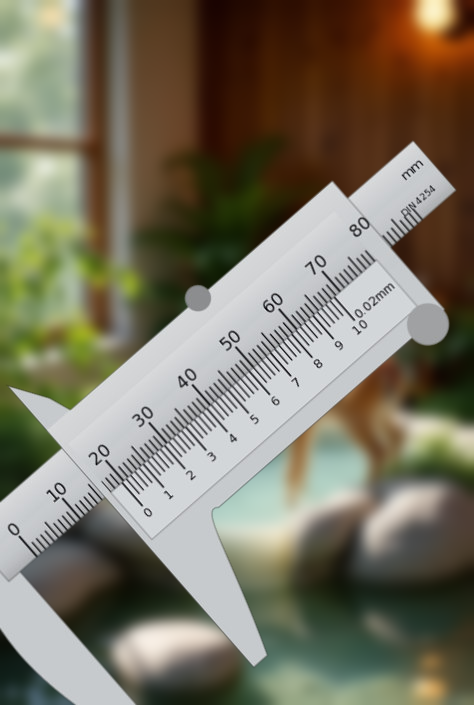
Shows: 19.6; mm
